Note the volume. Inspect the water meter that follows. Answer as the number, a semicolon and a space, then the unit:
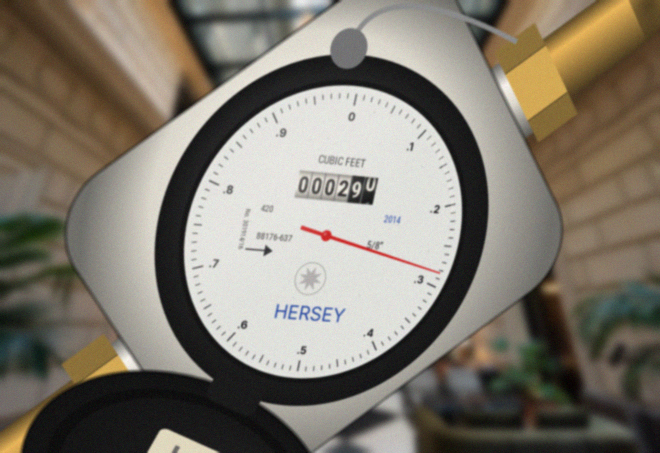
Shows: 290.28; ft³
